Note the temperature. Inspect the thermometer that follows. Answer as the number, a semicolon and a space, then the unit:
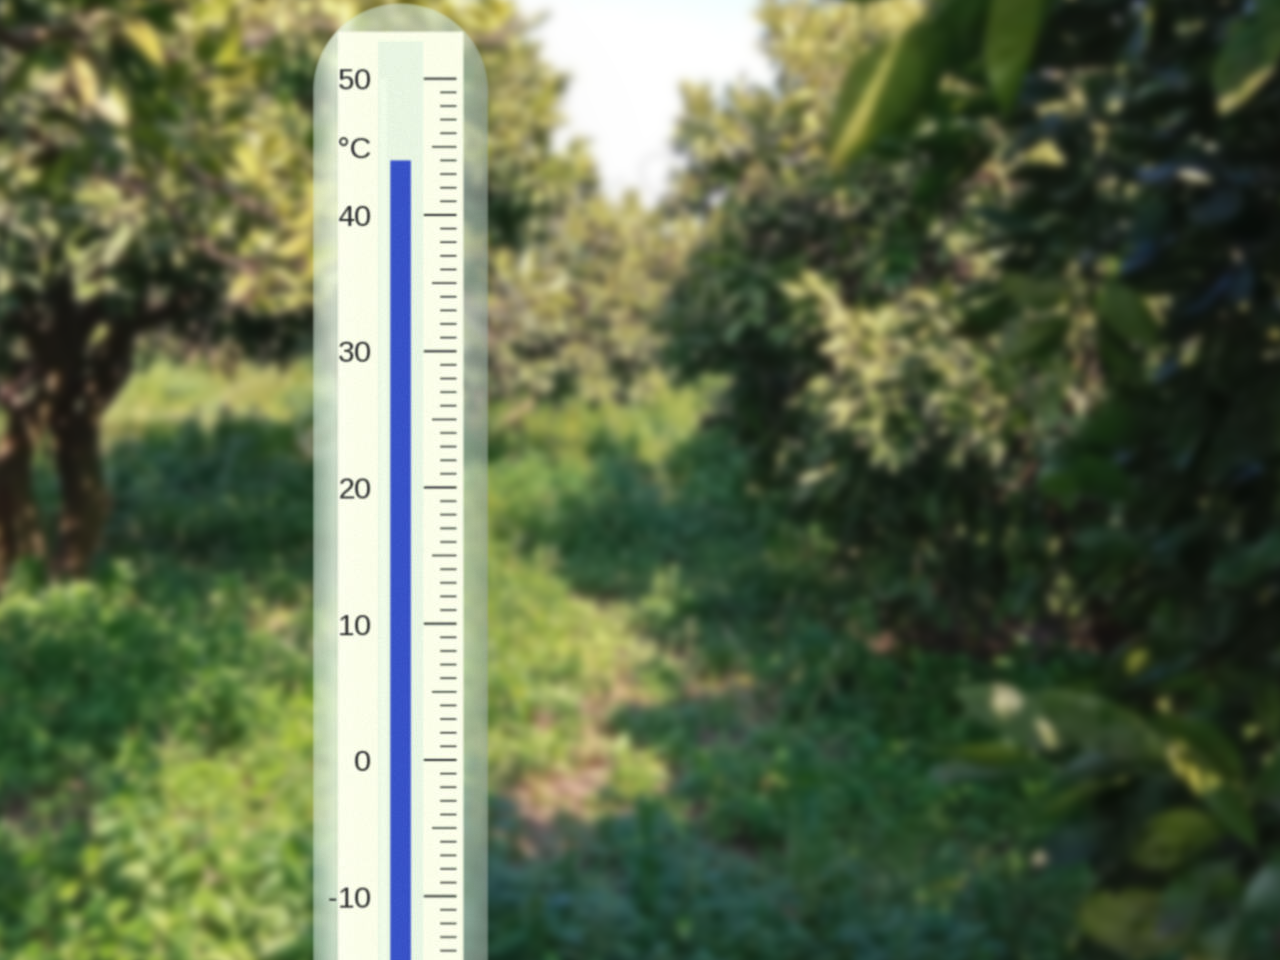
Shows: 44; °C
